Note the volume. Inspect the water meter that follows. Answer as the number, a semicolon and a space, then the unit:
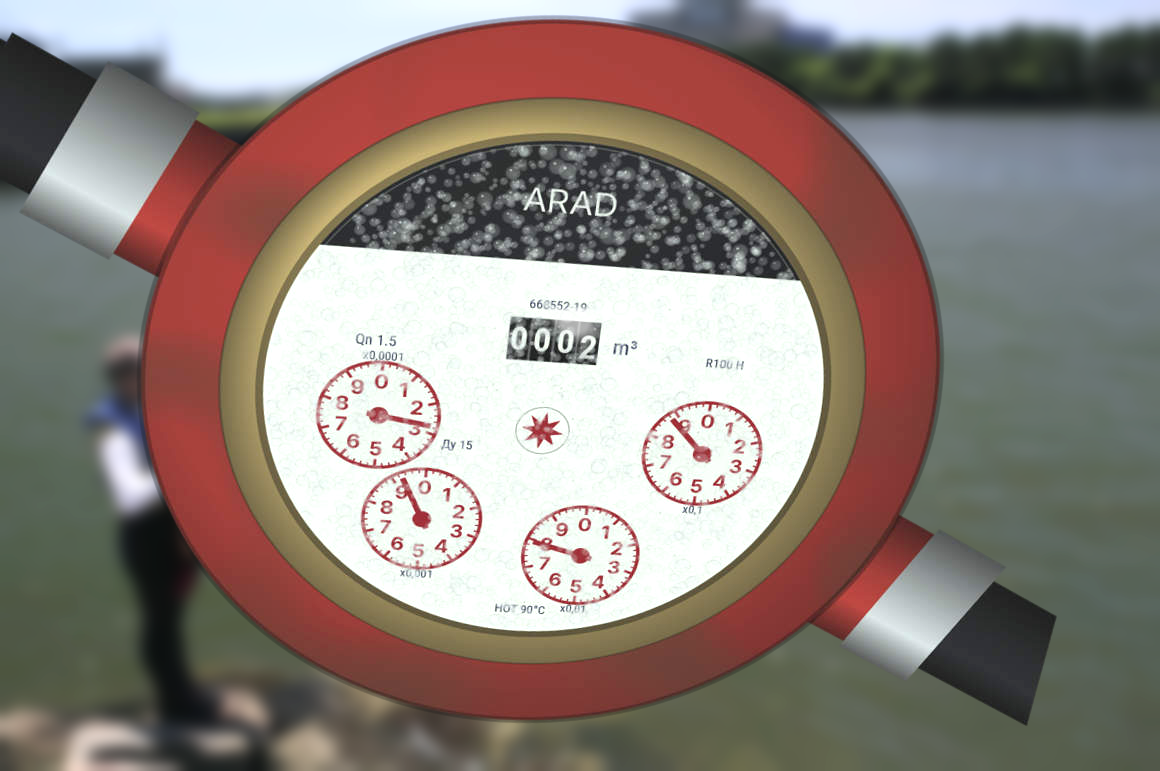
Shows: 1.8792; m³
